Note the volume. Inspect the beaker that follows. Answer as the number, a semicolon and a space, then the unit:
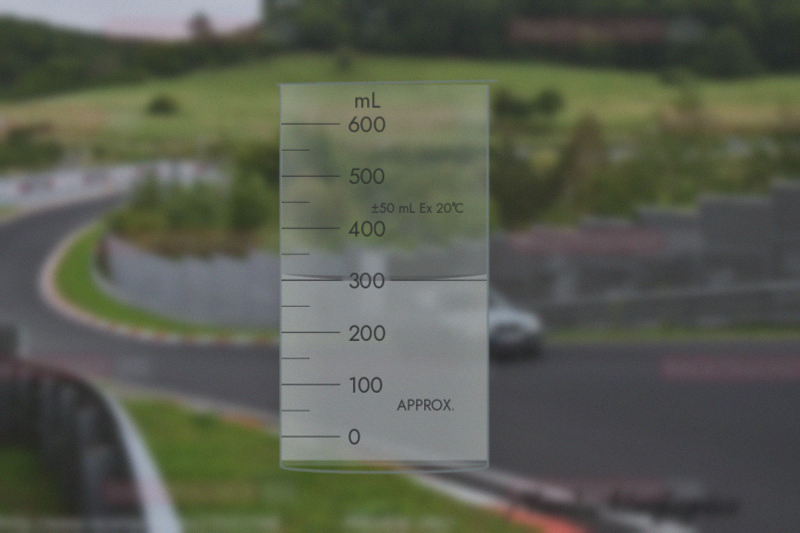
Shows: 300; mL
